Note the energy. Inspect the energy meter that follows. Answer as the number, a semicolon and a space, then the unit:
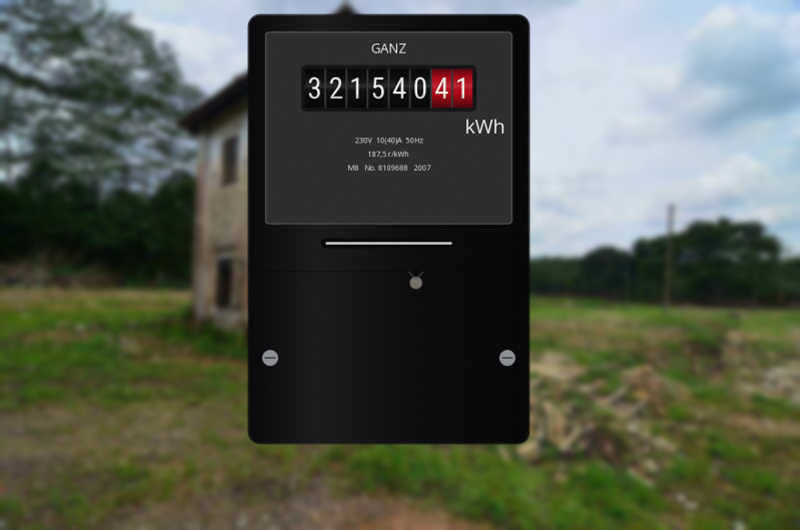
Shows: 321540.41; kWh
